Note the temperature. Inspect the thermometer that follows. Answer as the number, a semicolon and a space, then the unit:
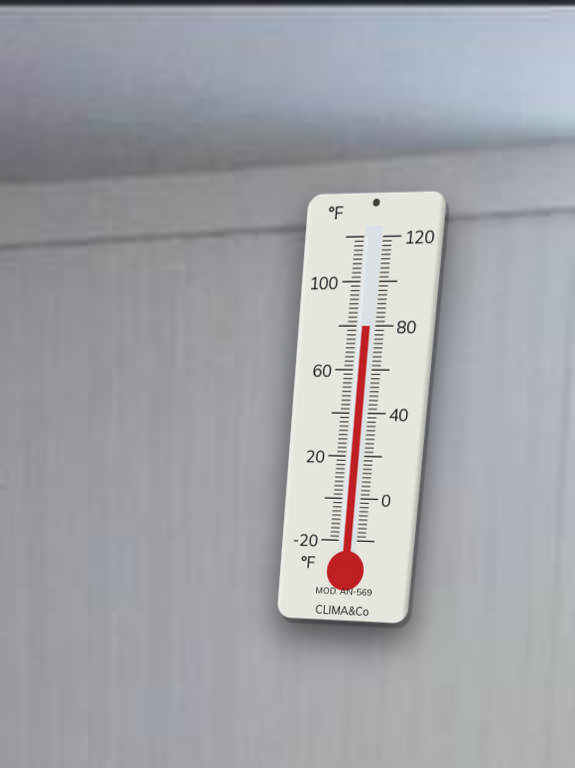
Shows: 80; °F
